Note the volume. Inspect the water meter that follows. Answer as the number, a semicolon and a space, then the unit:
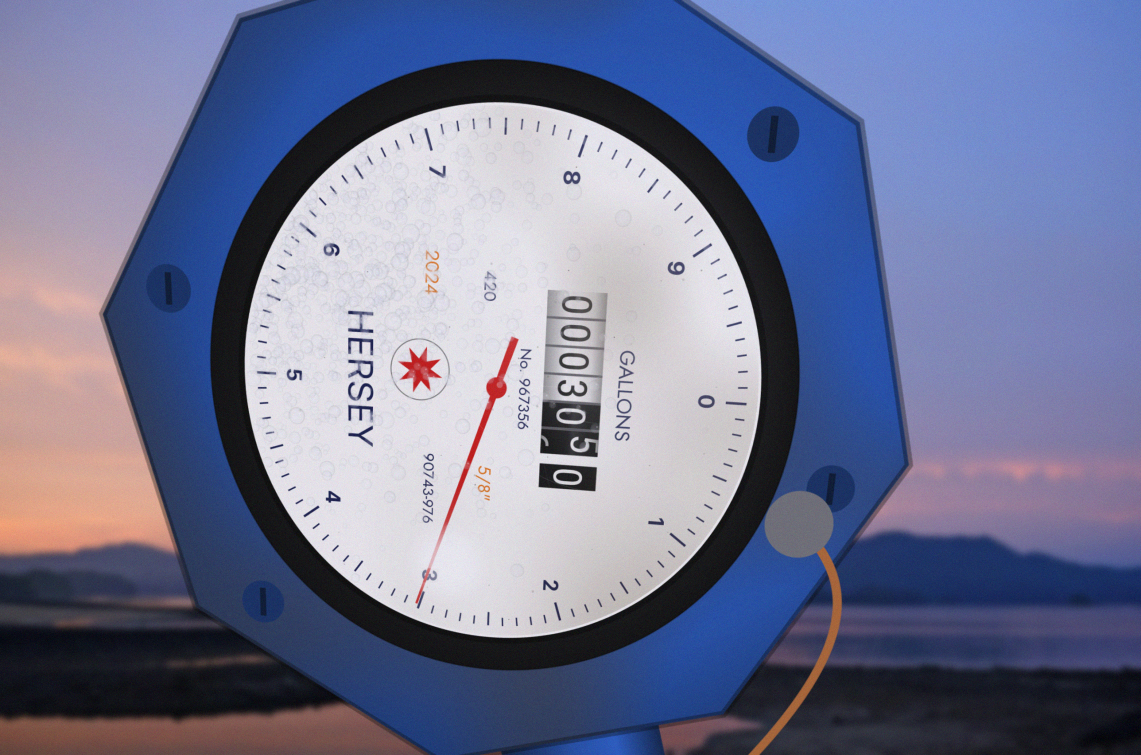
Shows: 3053.0; gal
